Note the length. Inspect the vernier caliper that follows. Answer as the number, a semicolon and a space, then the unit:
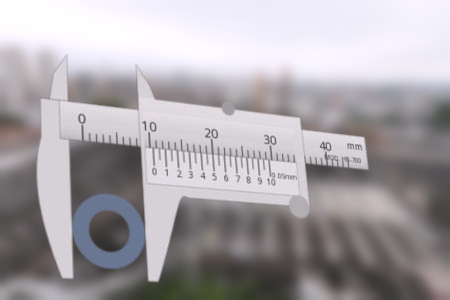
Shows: 10.5; mm
